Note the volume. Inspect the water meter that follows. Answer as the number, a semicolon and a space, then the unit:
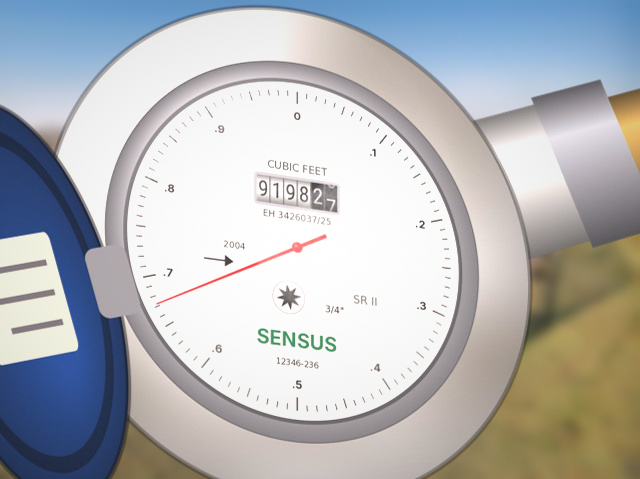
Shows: 919826.67; ft³
